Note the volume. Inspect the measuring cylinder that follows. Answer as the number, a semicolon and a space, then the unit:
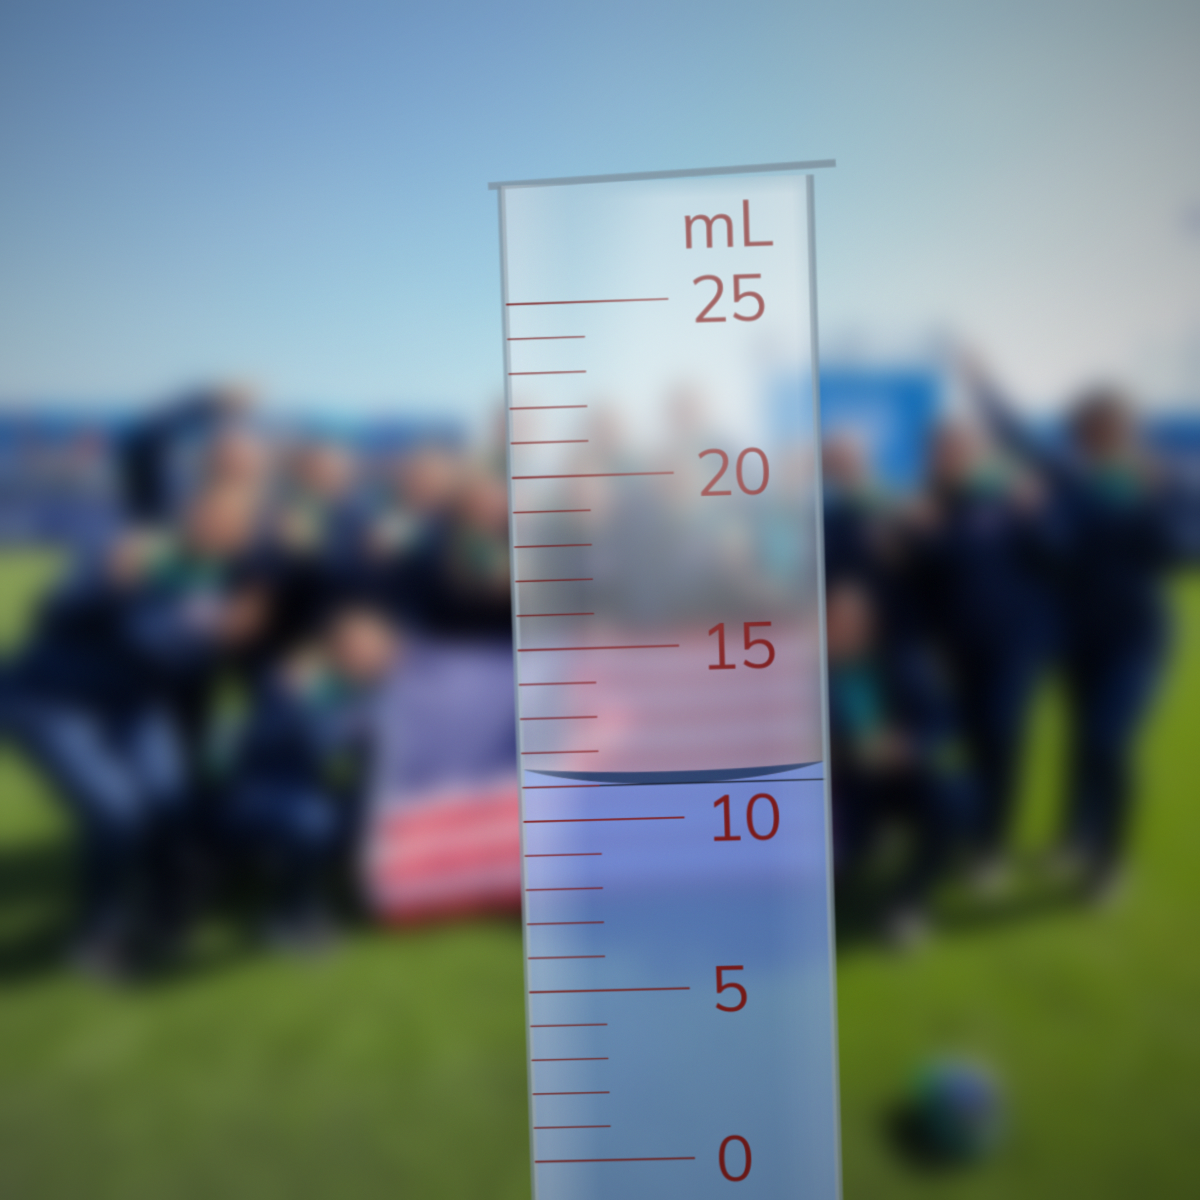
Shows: 11; mL
